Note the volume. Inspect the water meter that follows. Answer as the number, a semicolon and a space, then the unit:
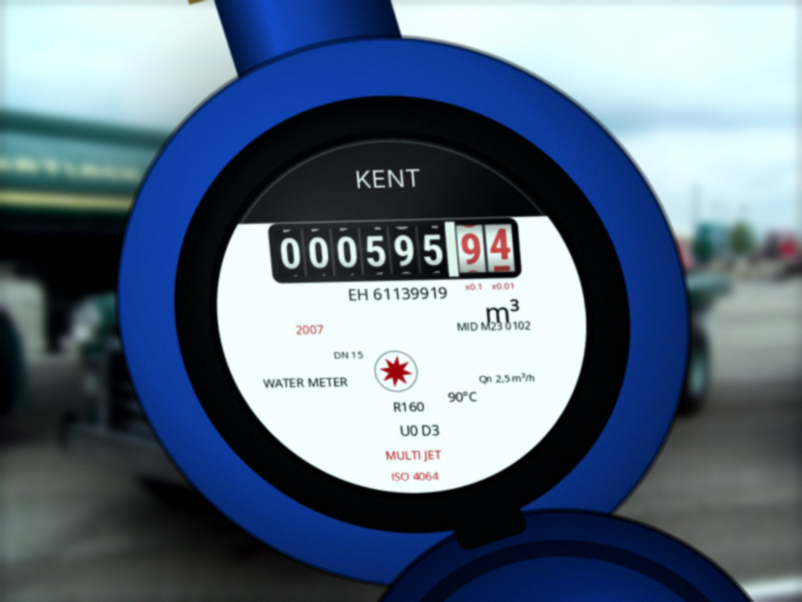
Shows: 595.94; m³
